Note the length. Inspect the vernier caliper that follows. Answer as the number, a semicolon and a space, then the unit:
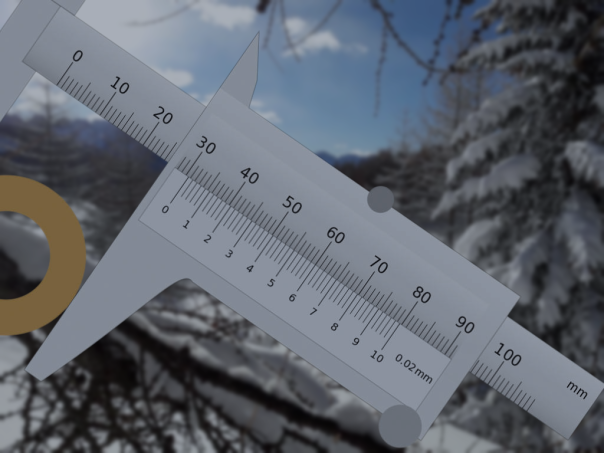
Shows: 30.6; mm
